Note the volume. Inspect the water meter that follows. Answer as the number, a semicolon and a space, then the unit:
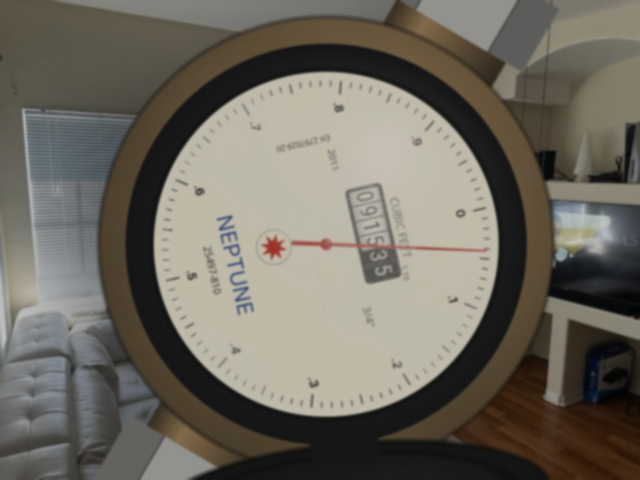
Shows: 91535.04; ft³
